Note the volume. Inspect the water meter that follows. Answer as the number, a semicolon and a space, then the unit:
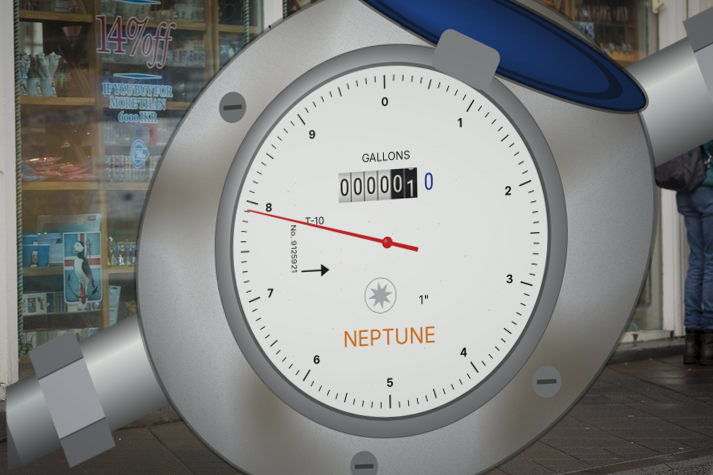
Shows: 7.9; gal
